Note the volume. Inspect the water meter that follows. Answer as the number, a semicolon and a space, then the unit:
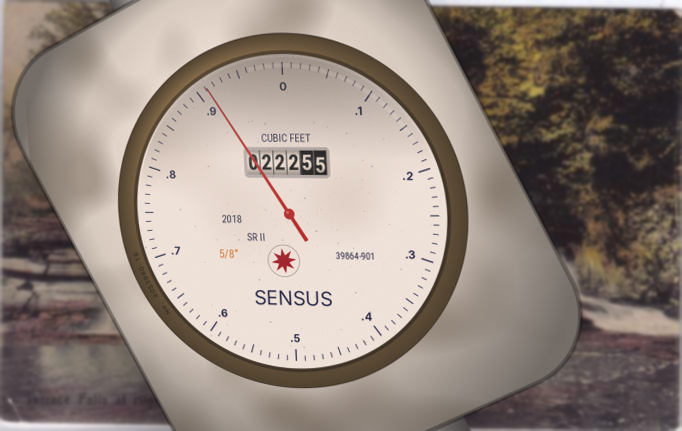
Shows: 22254.91; ft³
